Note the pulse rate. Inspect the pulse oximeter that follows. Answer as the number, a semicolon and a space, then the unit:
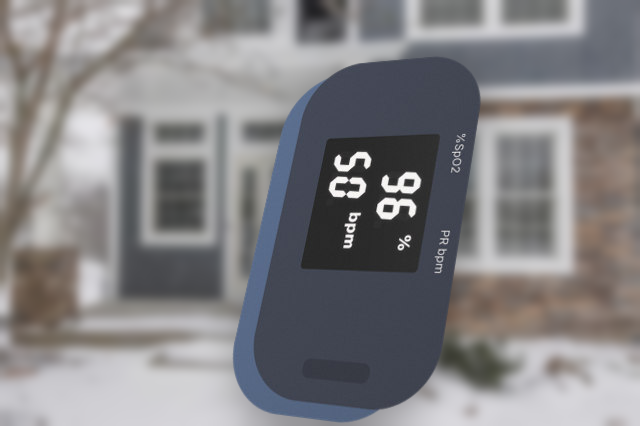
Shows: 50; bpm
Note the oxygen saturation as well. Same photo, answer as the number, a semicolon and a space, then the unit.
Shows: 96; %
